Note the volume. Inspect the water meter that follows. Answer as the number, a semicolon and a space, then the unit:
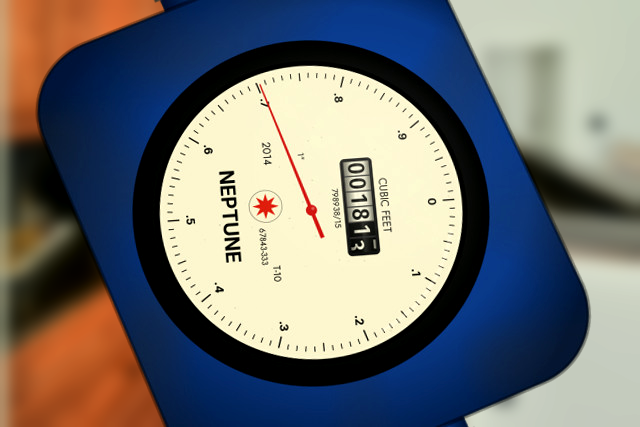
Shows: 1812.70; ft³
